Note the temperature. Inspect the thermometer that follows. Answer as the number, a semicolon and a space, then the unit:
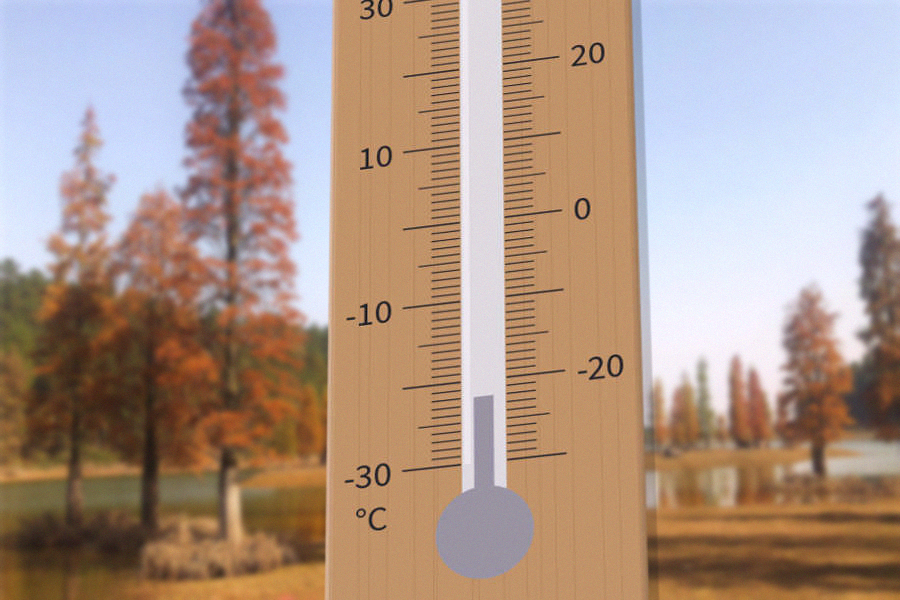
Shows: -22; °C
